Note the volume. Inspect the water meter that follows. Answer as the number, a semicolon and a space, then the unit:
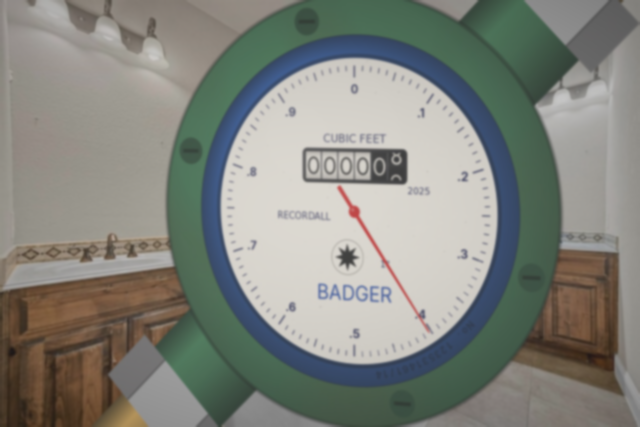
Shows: 8.40; ft³
